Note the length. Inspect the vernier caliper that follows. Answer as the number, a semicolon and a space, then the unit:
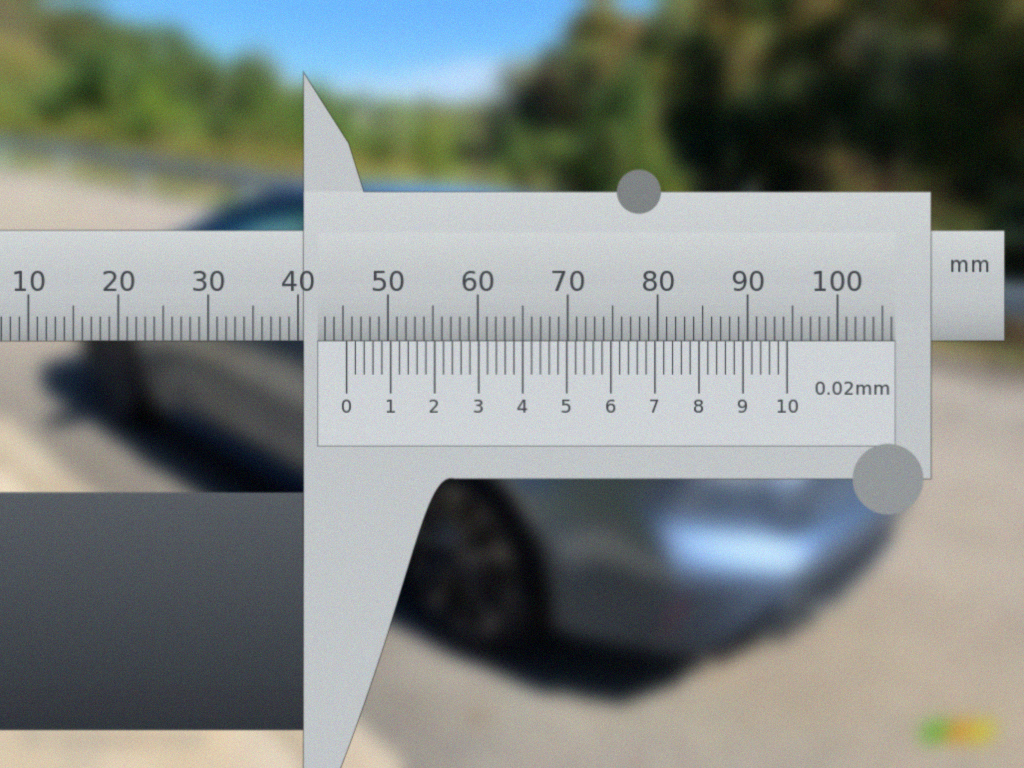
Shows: 45.4; mm
